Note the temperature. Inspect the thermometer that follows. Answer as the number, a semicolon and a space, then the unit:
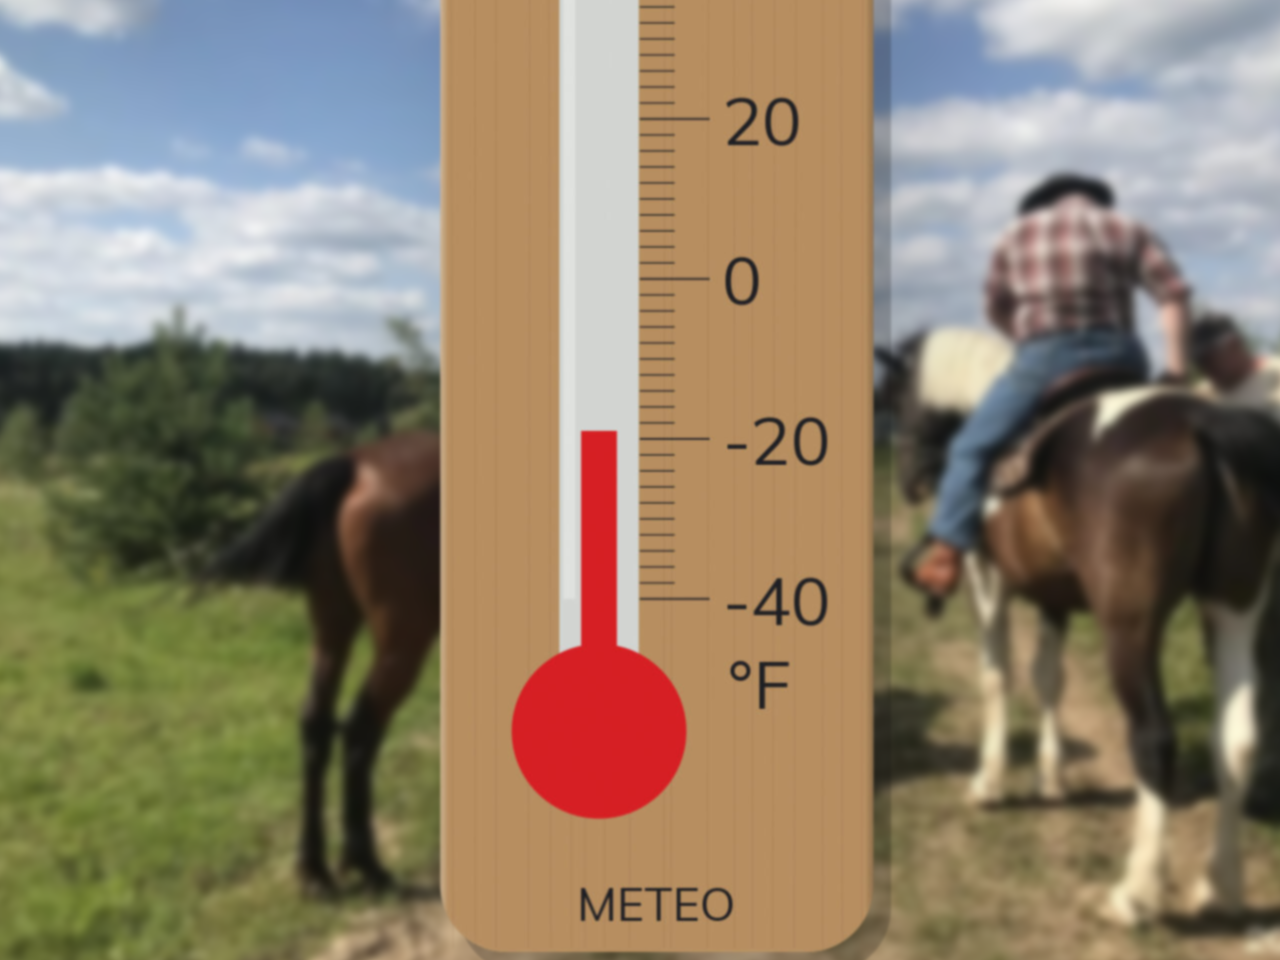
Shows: -19; °F
